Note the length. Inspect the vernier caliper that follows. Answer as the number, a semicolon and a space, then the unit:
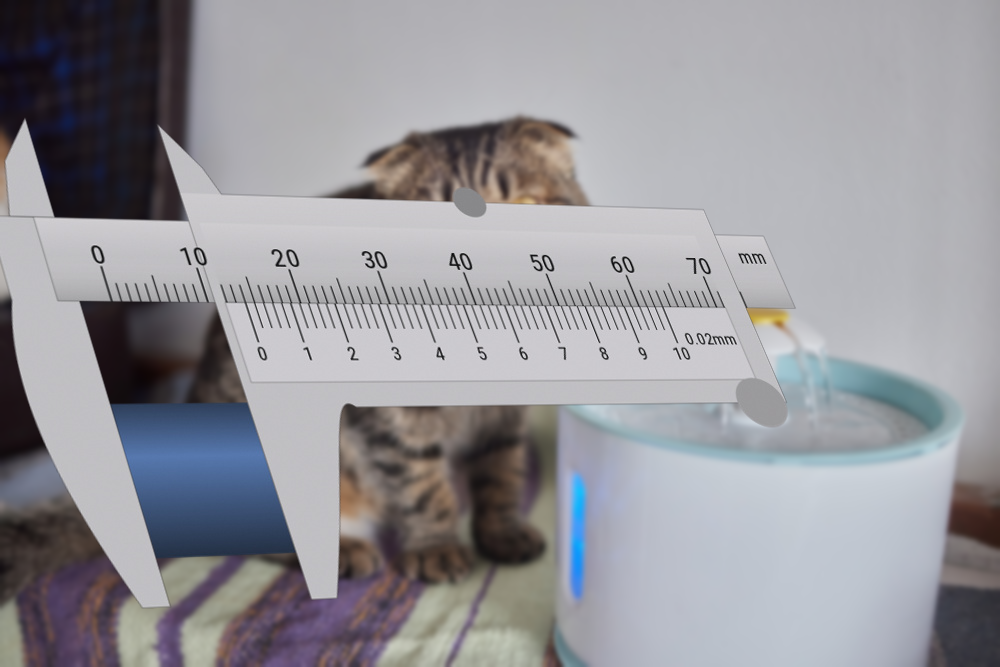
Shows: 14.0; mm
